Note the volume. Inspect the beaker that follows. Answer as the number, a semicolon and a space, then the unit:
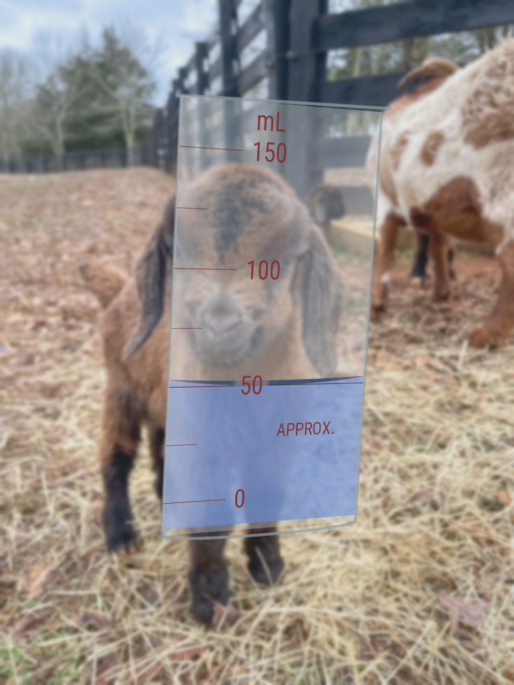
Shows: 50; mL
